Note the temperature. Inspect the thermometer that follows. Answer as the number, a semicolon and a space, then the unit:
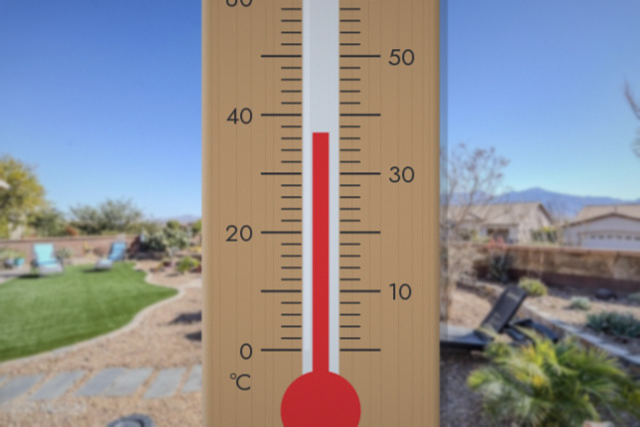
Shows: 37; °C
